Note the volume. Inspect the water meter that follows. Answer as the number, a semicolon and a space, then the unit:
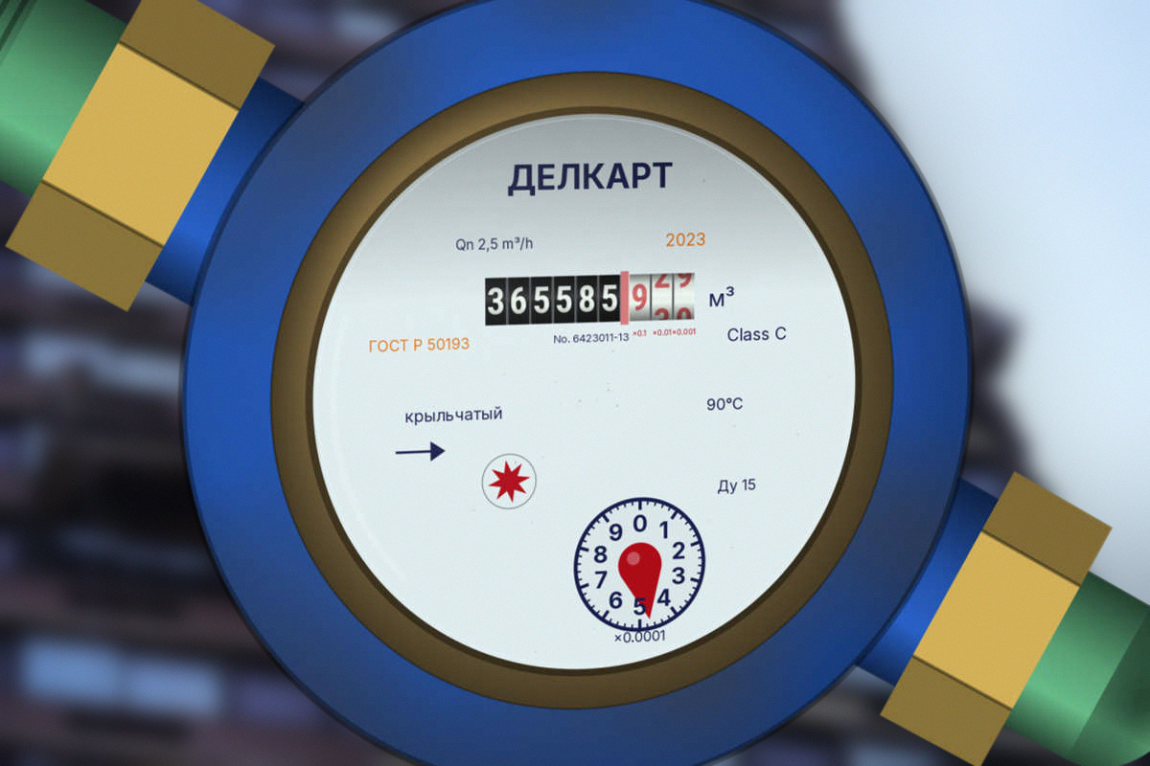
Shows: 365585.9294; m³
